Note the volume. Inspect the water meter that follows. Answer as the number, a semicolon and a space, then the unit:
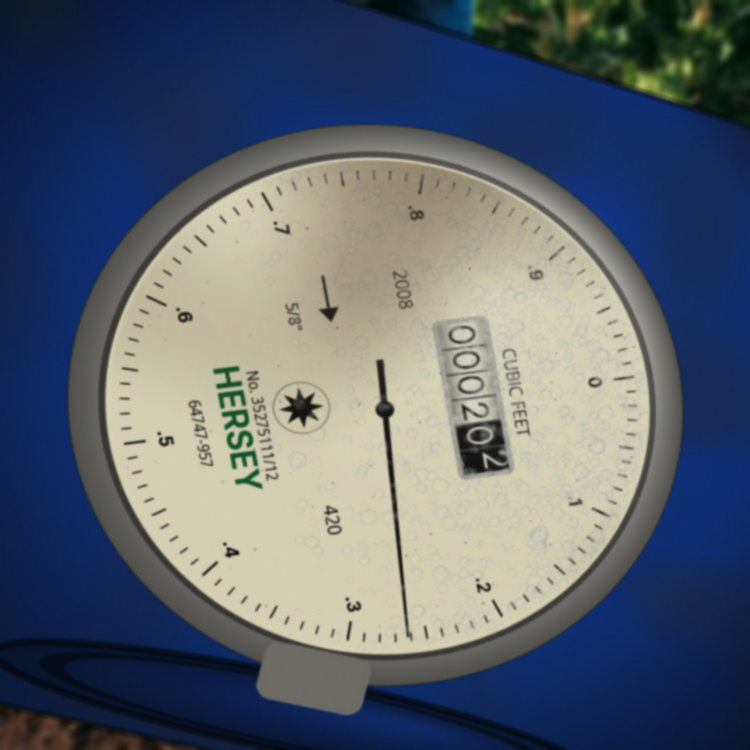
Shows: 202.26; ft³
